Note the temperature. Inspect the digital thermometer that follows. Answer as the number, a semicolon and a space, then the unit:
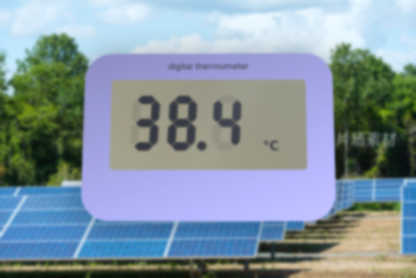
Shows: 38.4; °C
